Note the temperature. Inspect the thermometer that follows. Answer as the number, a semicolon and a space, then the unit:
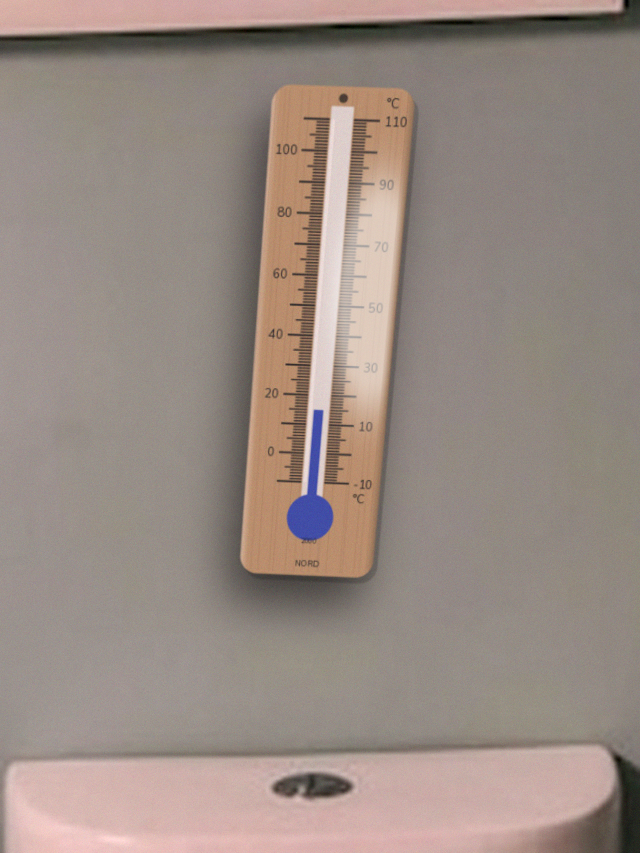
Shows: 15; °C
